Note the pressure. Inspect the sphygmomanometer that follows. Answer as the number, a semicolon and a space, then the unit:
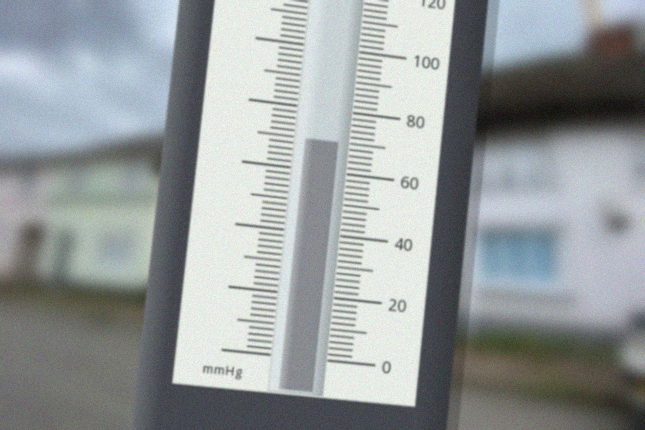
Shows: 70; mmHg
